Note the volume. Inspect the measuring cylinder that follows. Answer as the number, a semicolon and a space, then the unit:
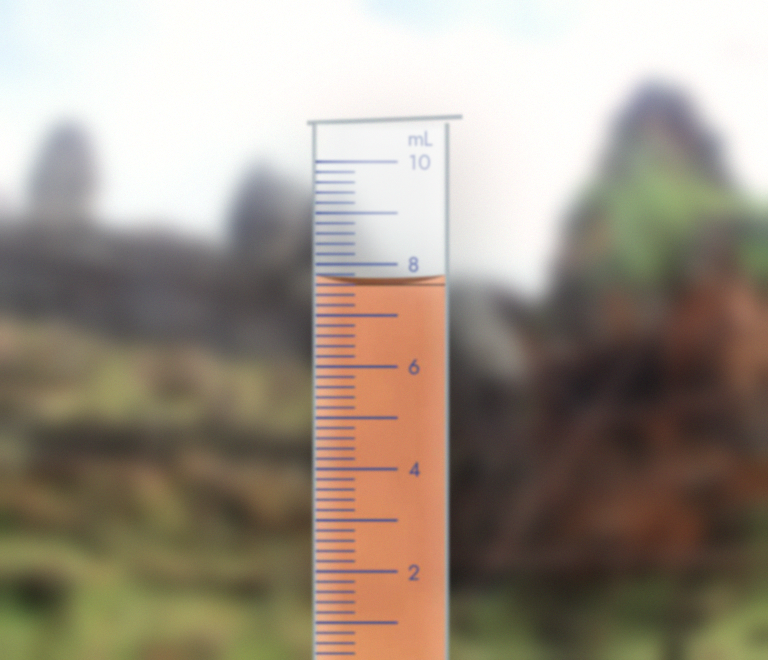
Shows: 7.6; mL
